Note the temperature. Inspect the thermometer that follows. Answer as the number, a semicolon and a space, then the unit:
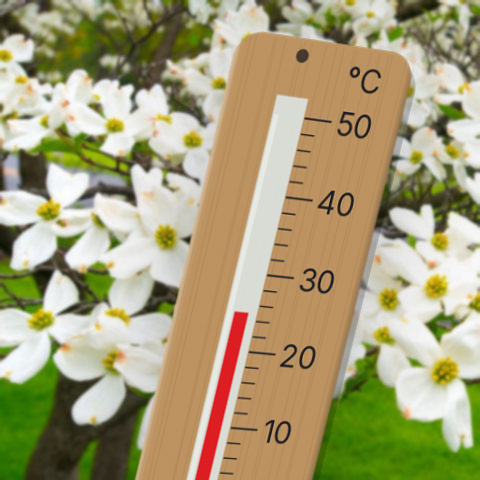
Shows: 25; °C
